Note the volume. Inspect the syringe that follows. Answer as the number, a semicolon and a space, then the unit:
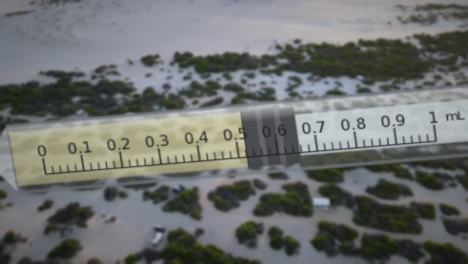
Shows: 0.52; mL
